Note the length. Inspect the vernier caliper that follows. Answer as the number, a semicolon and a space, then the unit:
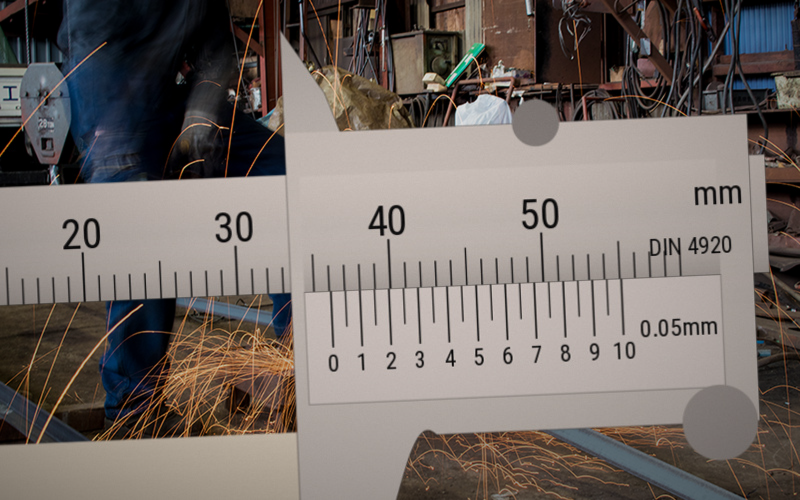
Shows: 36.1; mm
